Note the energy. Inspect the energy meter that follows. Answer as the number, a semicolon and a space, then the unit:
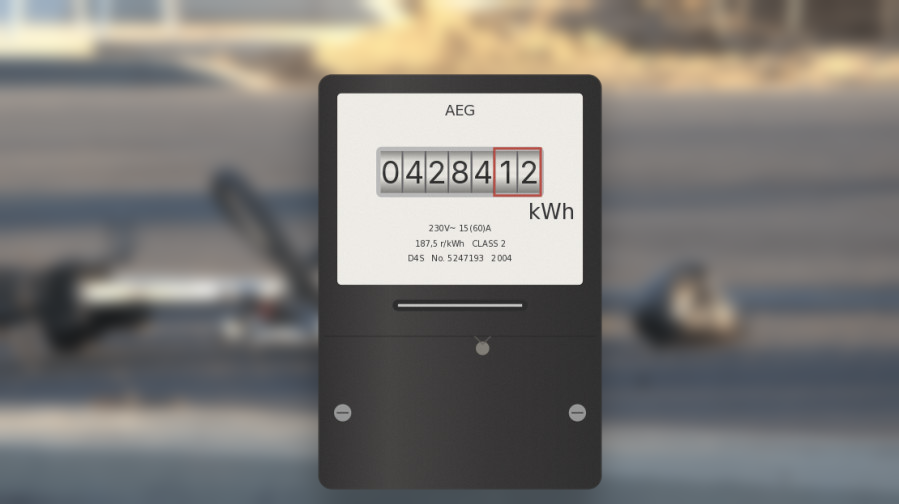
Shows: 4284.12; kWh
